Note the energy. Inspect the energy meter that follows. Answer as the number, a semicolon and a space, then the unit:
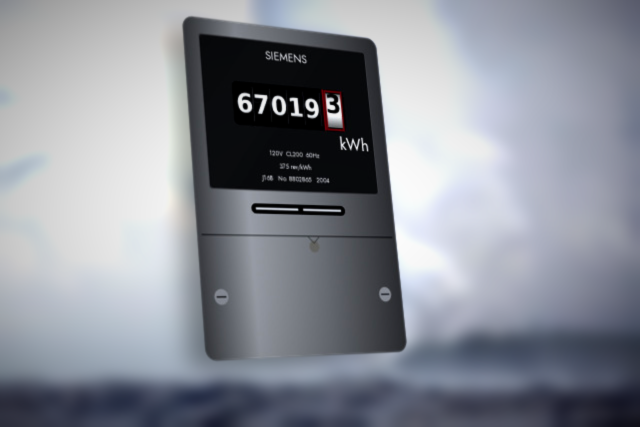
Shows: 67019.3; kWh
